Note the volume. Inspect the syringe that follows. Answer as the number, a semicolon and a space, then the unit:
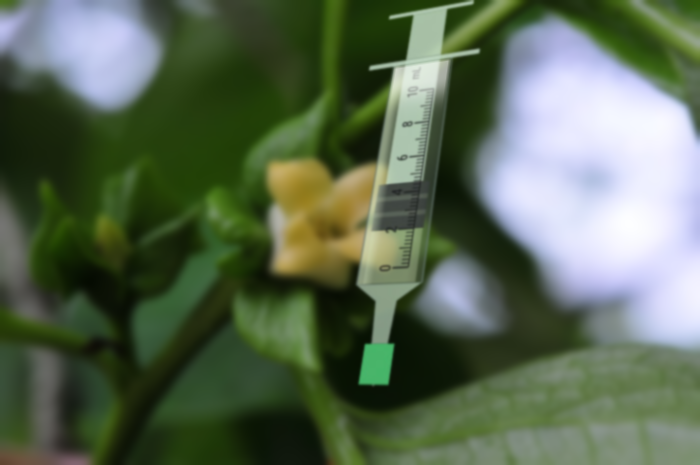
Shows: 2; mL
